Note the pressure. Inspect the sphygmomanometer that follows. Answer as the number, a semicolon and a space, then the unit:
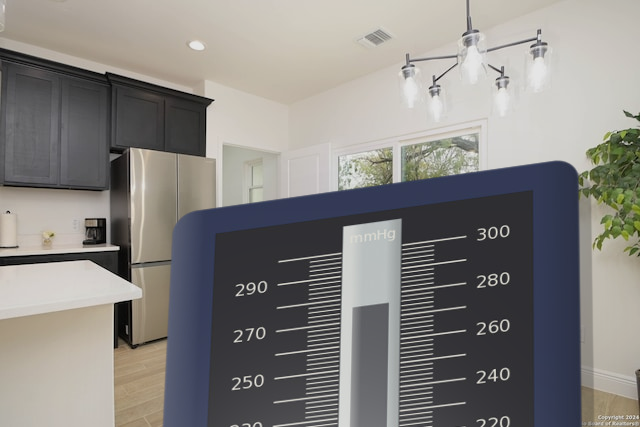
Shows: 276; mmHg
